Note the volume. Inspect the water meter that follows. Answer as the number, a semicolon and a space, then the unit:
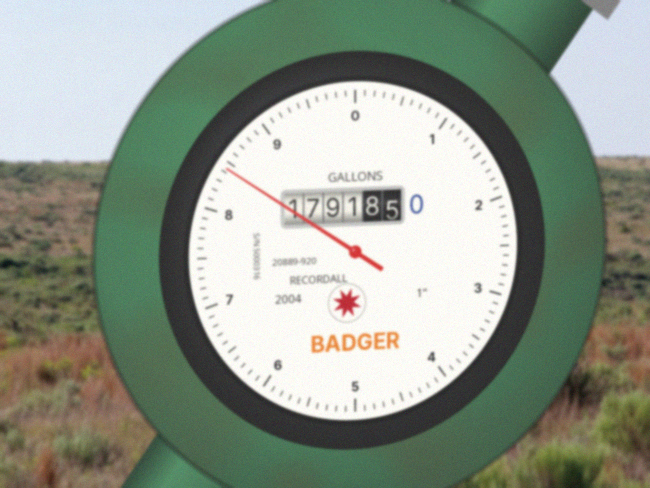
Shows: 1791848.4; gal
